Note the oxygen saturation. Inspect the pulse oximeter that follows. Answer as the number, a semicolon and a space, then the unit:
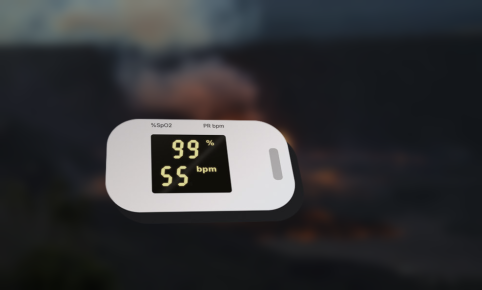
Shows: 99; %
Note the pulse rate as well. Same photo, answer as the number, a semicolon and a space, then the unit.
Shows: 55; bpm
